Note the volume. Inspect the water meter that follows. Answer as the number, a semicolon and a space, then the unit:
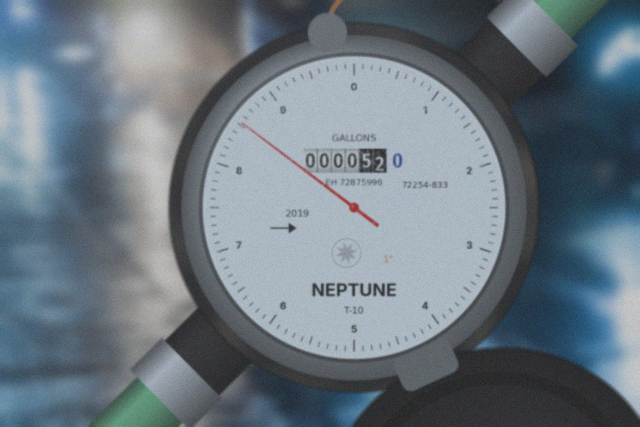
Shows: 518.5; gal
